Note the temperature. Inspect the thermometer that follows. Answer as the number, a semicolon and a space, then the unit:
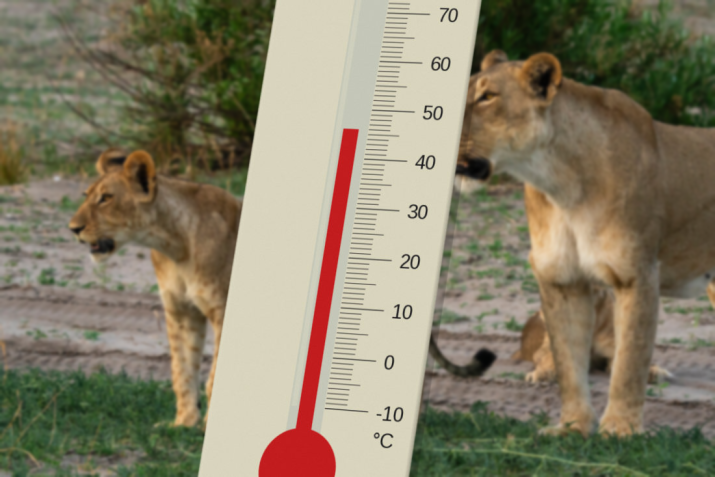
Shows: 46; °C
